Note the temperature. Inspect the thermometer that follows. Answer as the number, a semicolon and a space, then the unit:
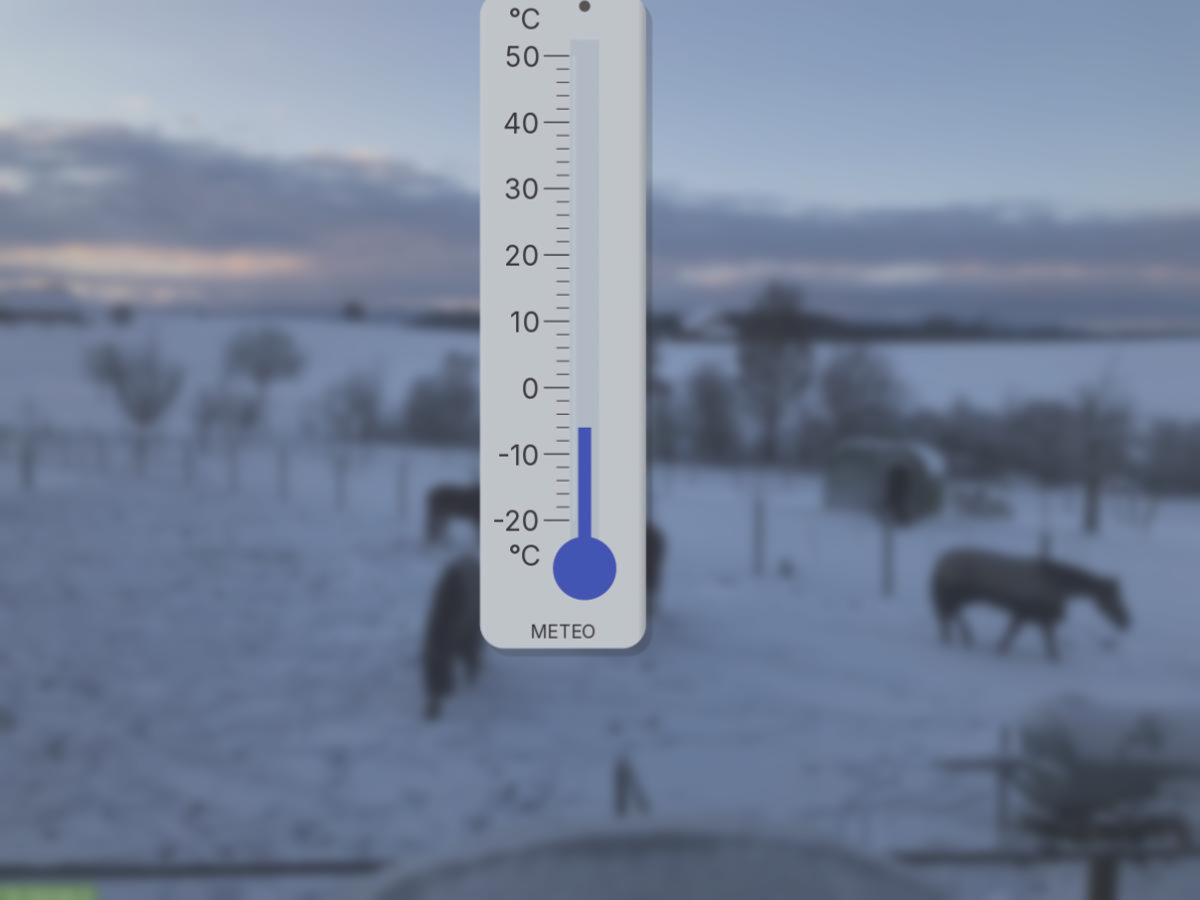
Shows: -6; °C
